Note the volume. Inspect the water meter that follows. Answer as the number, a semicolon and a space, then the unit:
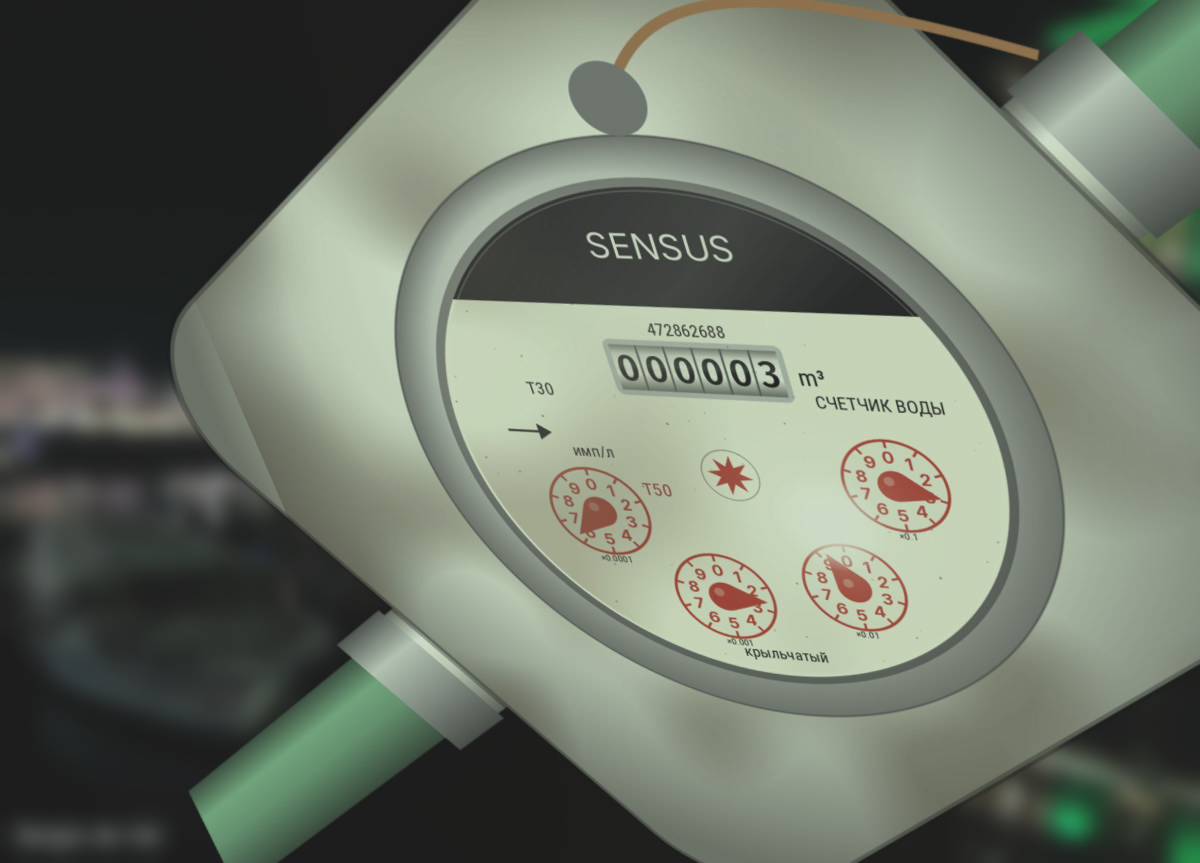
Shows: 3.2926; m³
